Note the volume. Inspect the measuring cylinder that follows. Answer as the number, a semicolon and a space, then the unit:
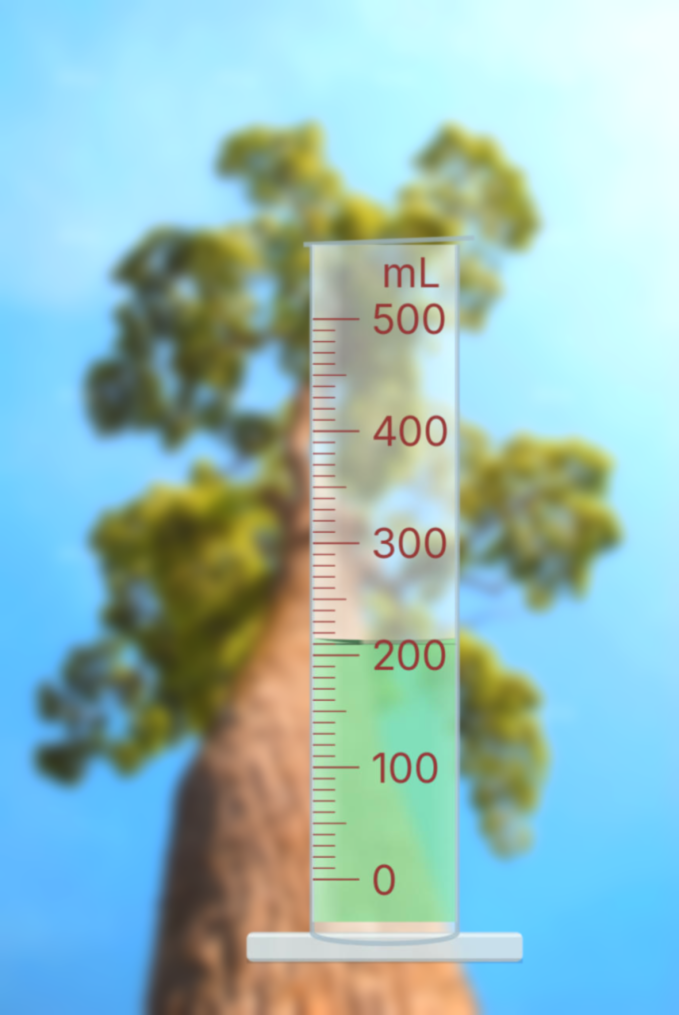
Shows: 210; mL
